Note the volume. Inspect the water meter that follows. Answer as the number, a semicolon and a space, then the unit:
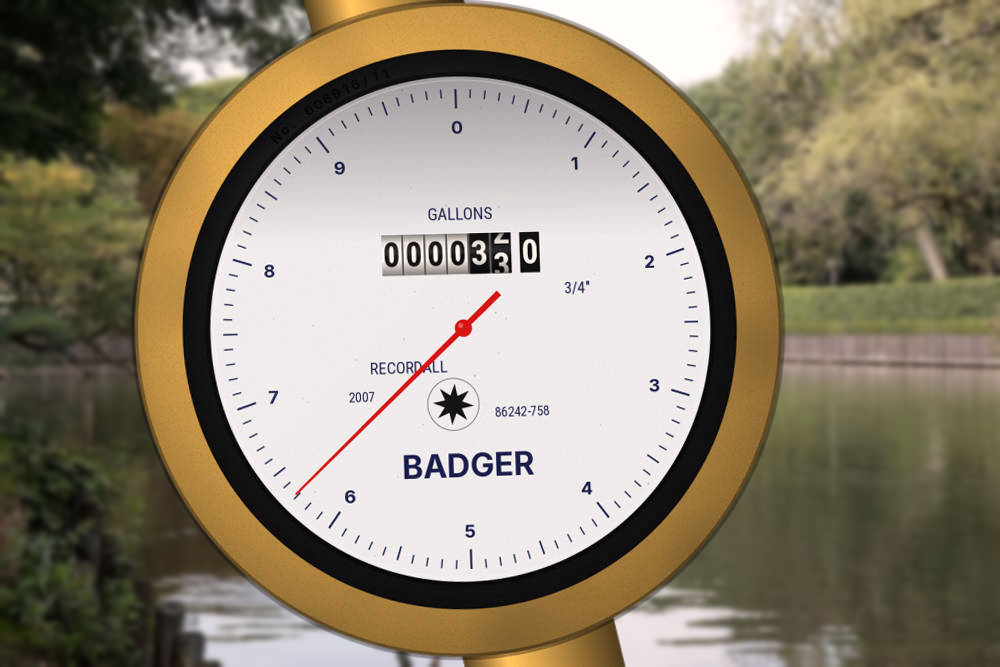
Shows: 326.3; gal
